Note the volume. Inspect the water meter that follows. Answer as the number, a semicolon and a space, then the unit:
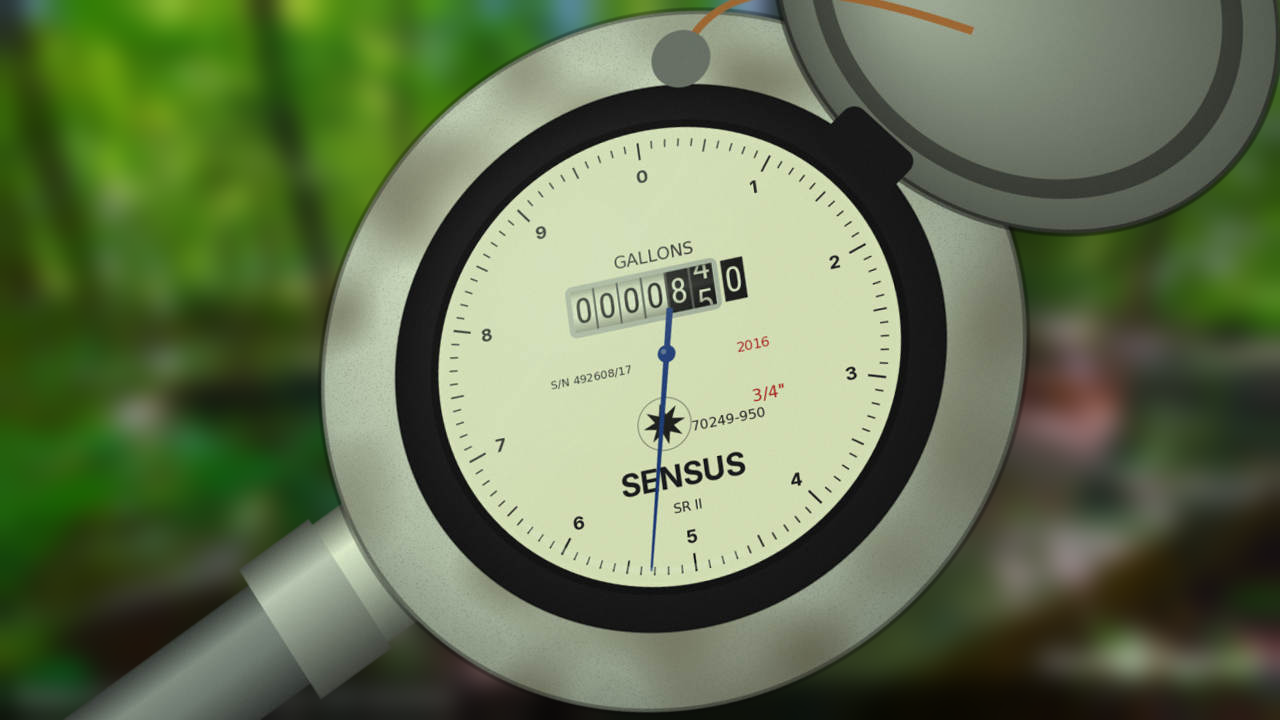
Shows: 845.3; gal
